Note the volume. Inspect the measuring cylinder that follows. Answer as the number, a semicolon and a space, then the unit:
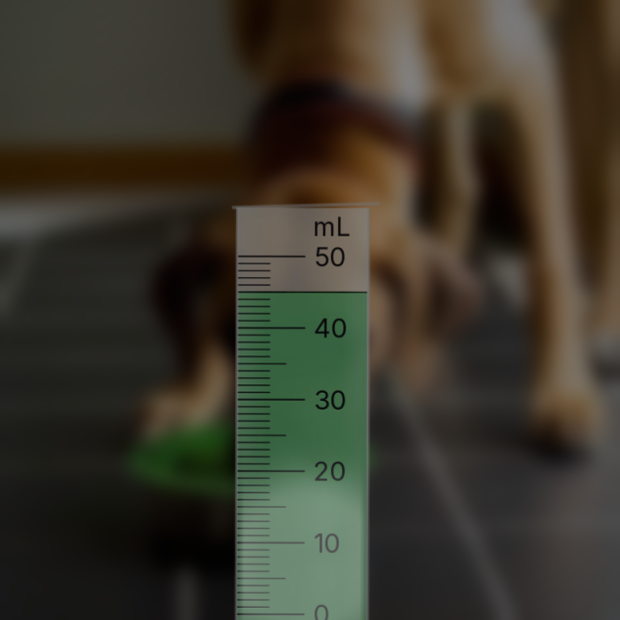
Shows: 45; mL
